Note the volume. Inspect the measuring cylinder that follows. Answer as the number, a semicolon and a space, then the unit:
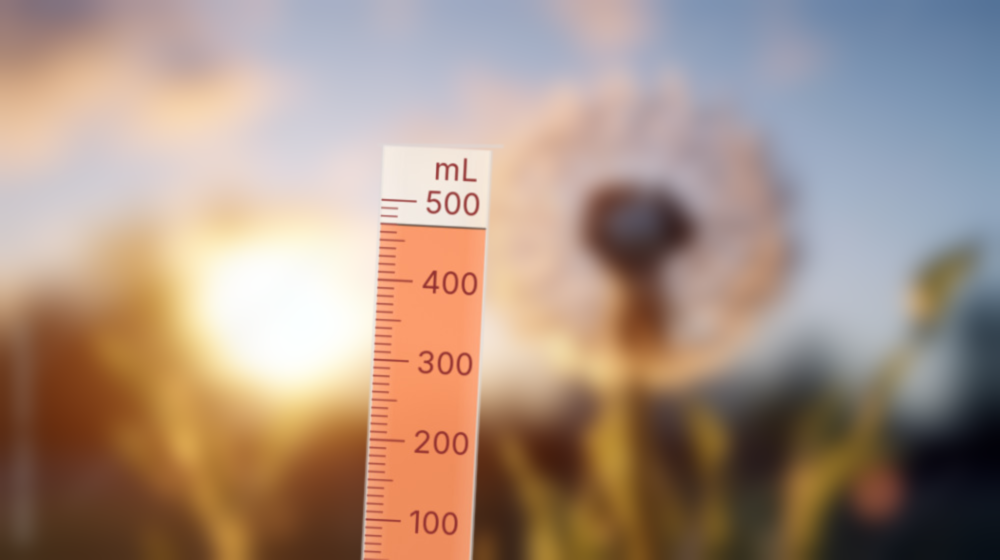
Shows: 470; mL
